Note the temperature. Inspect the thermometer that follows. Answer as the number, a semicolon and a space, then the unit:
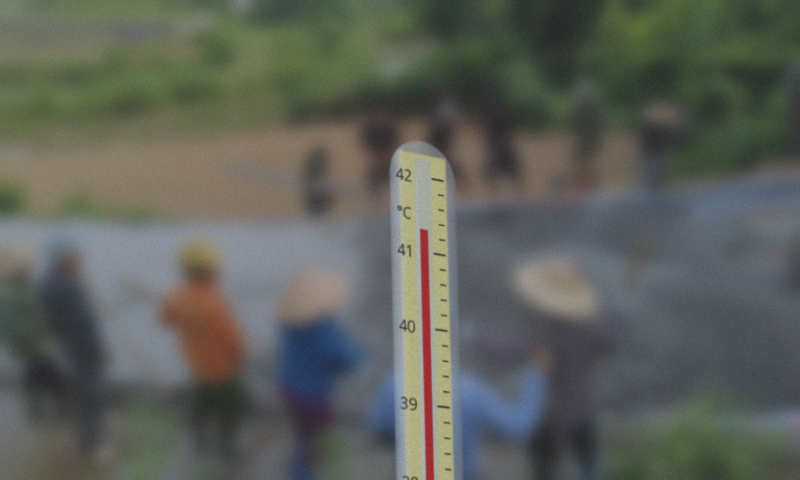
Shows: 41.3; °C
